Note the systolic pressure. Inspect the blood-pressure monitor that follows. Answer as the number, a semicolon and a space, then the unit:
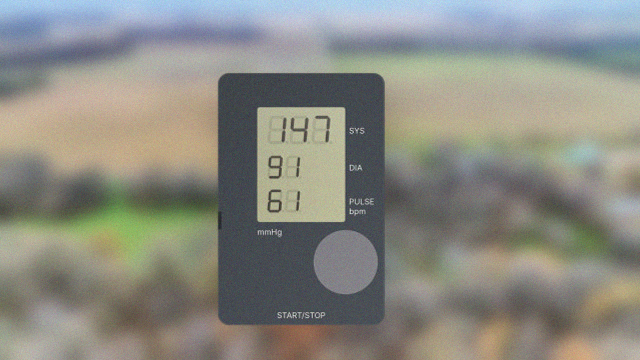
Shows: 147; mmHg
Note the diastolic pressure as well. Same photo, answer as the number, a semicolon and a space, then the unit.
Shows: 91; mmHg
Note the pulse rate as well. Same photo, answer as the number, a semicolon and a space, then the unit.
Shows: 61; bpm
